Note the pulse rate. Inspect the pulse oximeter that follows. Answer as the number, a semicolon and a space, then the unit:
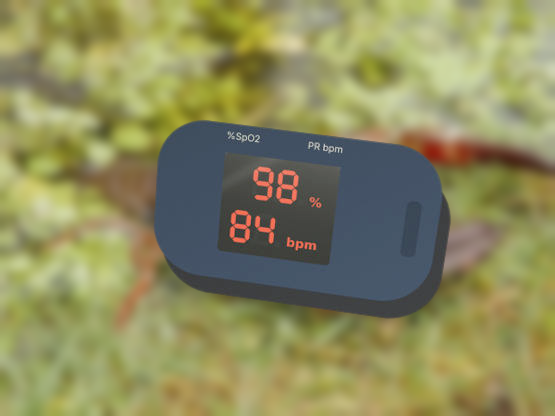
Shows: 84; bpm
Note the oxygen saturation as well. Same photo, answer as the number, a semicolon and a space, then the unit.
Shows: 98; %
